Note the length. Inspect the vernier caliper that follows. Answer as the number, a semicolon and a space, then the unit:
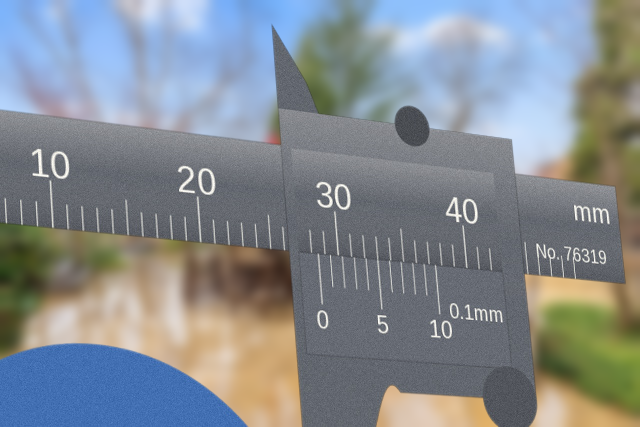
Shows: 28.5; mm
